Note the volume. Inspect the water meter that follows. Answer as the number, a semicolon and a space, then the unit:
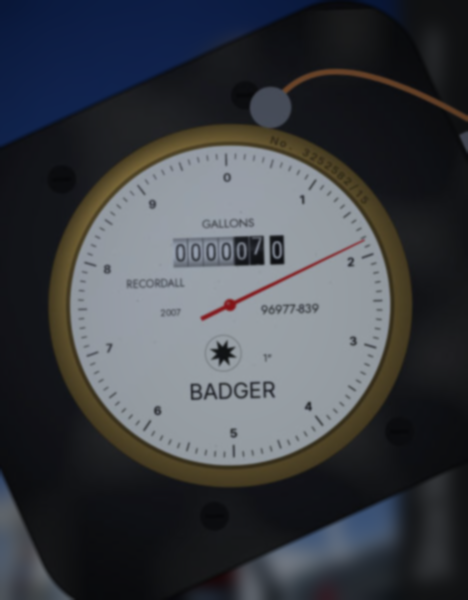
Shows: 71.8; gal
